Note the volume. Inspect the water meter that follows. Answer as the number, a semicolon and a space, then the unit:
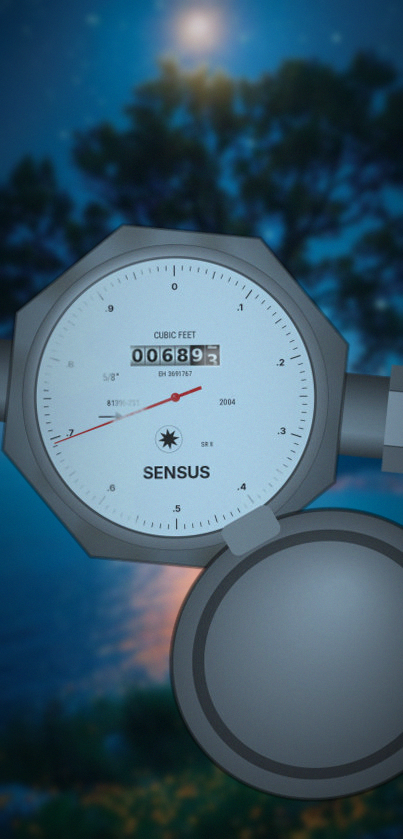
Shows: 6892.69; ft³
